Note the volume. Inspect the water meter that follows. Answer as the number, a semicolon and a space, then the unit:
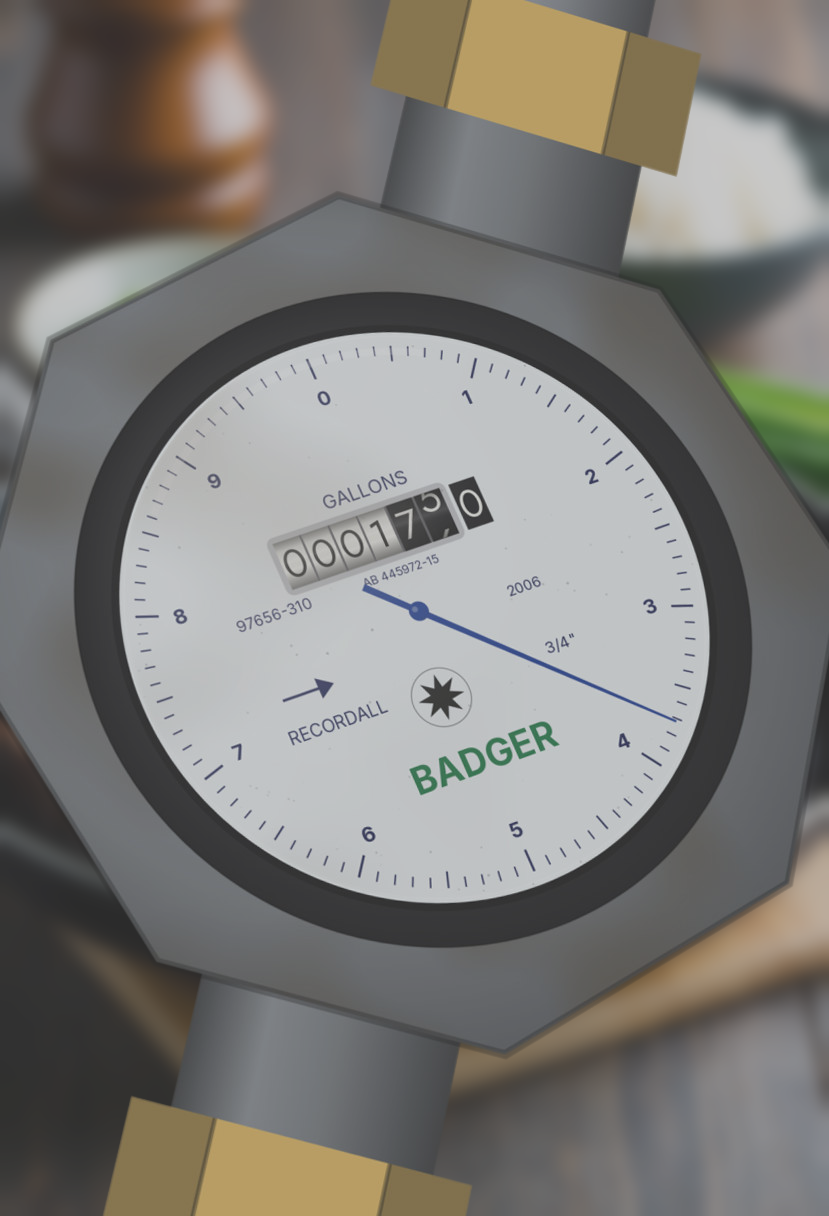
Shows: 1753.7; gal
